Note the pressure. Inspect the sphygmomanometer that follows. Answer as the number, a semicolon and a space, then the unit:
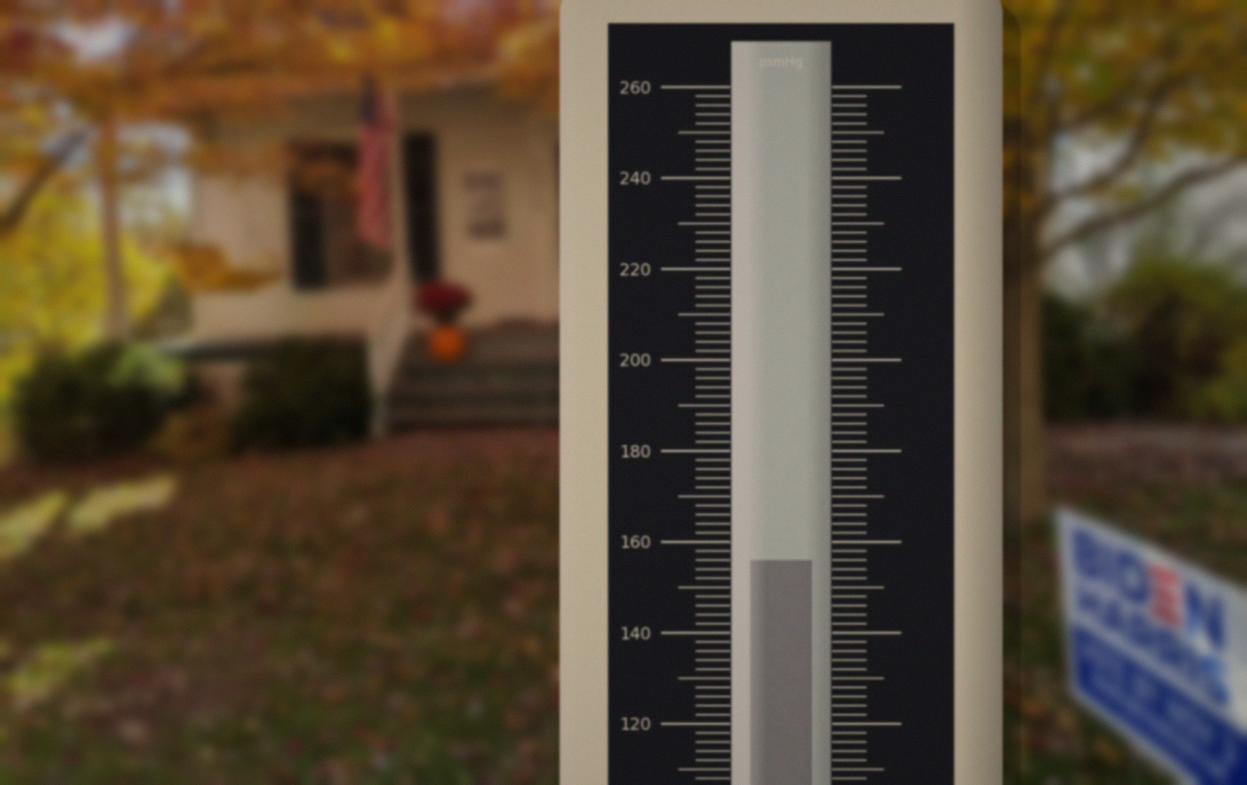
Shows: 156; mmHg
